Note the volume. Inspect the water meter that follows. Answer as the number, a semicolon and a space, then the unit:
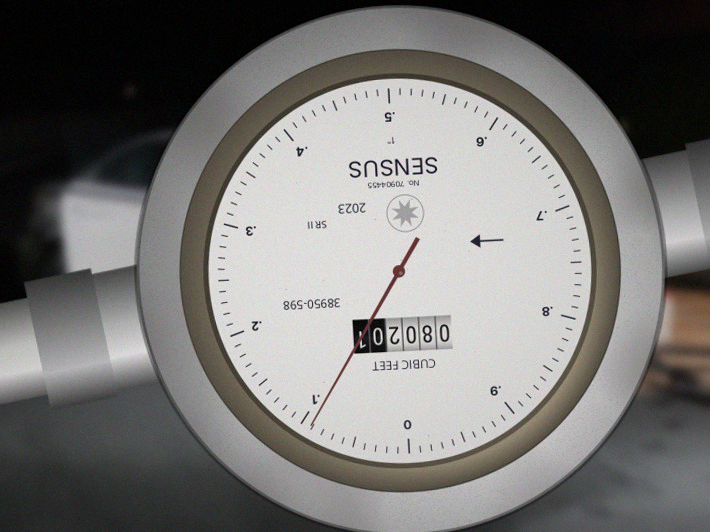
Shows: 80201.09; ft³
